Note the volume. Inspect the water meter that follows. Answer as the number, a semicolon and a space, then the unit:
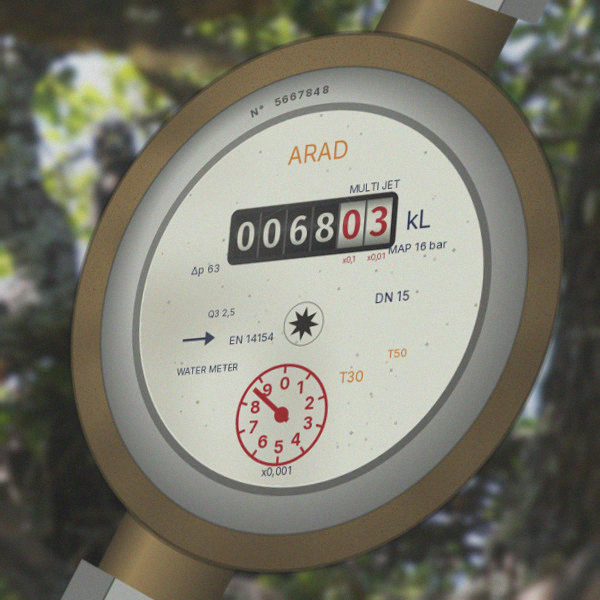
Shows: 68.038; kL
